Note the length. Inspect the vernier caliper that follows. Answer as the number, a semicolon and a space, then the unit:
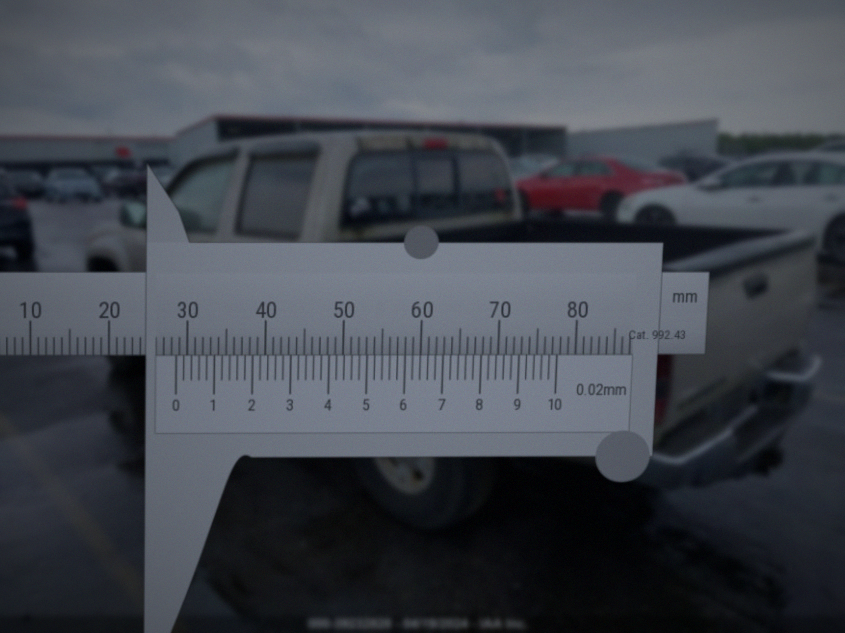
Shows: 28.6; mm
